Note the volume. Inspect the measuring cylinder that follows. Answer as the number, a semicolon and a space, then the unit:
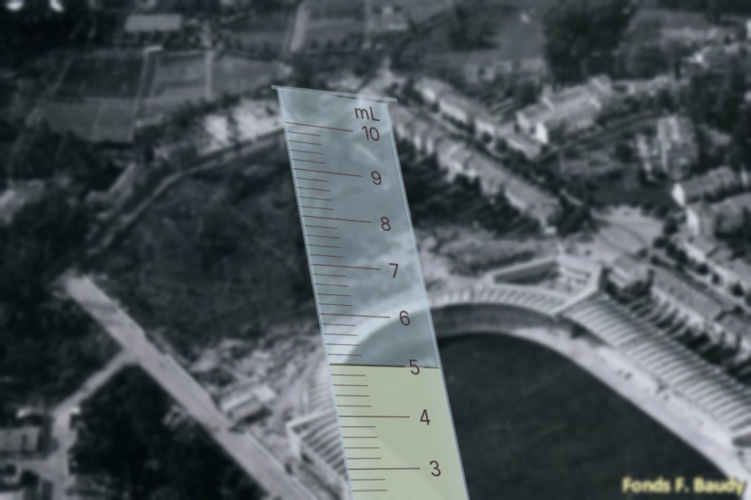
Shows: 5; mL
